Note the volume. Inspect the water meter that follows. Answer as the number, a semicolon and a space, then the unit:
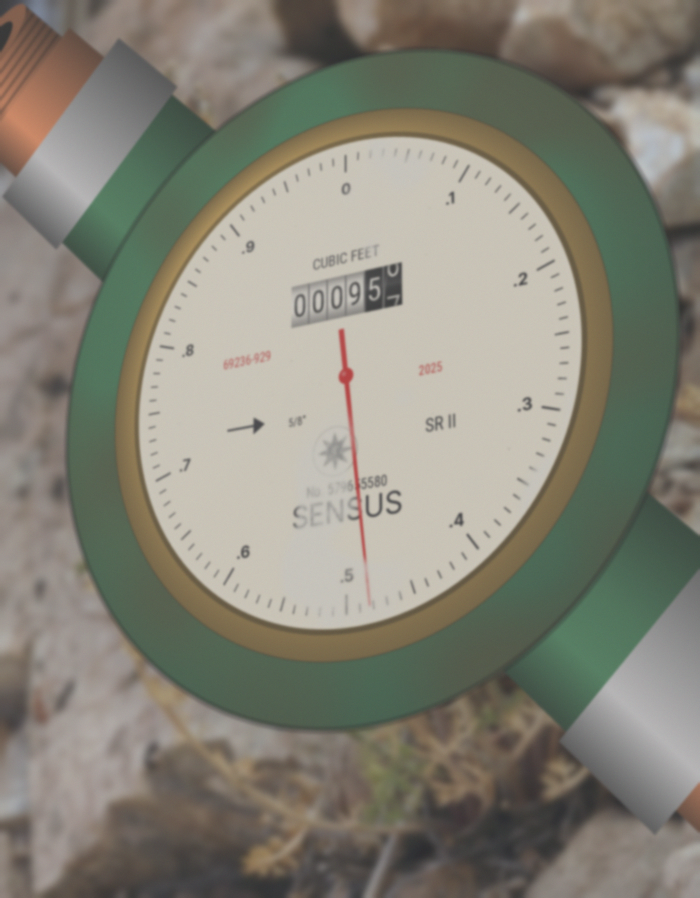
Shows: 956.48; ft³
